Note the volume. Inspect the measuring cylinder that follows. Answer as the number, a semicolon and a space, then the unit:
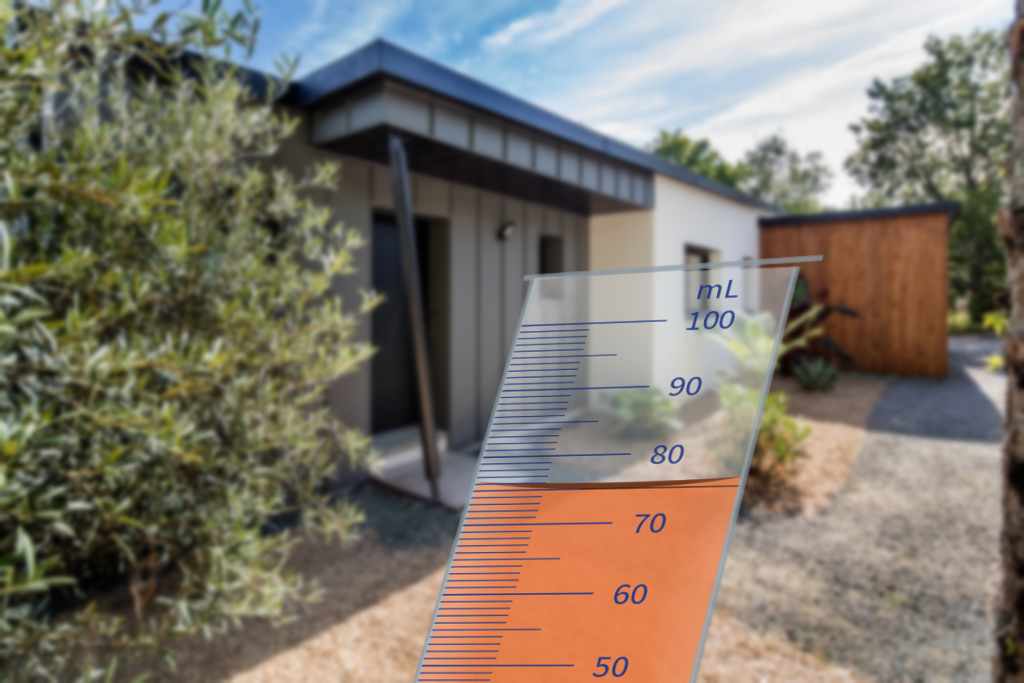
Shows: 75; mL
